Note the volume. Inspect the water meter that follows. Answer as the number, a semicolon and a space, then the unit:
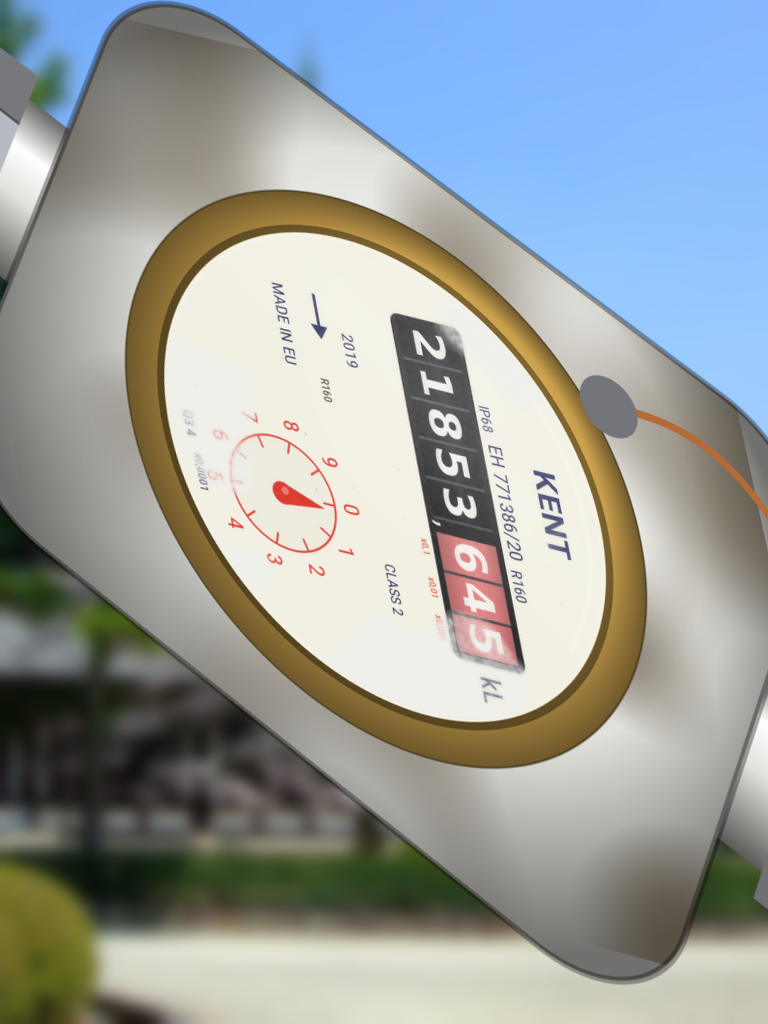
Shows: 21853.6450; kL
